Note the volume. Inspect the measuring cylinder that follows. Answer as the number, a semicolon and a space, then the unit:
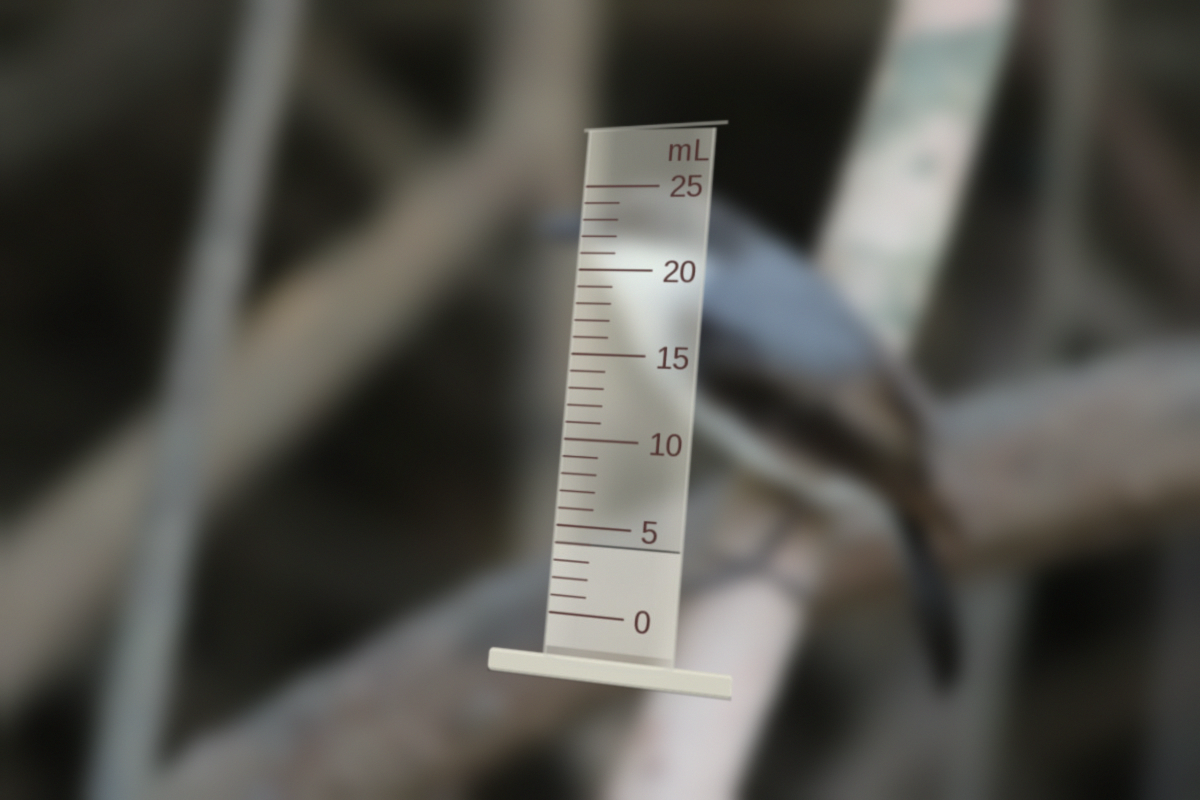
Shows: 4; mL
